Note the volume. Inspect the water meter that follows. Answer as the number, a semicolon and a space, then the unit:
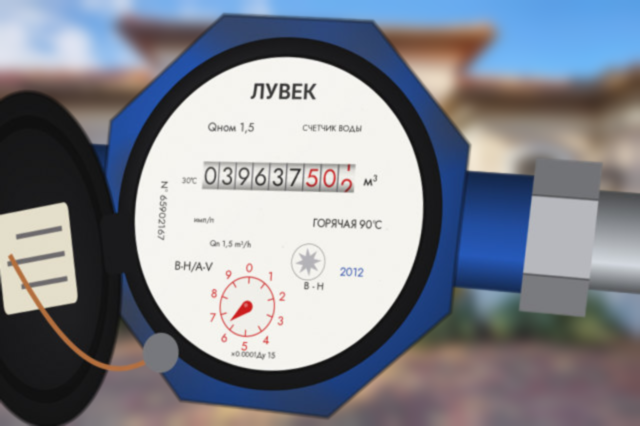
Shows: 39637.5016; m³
